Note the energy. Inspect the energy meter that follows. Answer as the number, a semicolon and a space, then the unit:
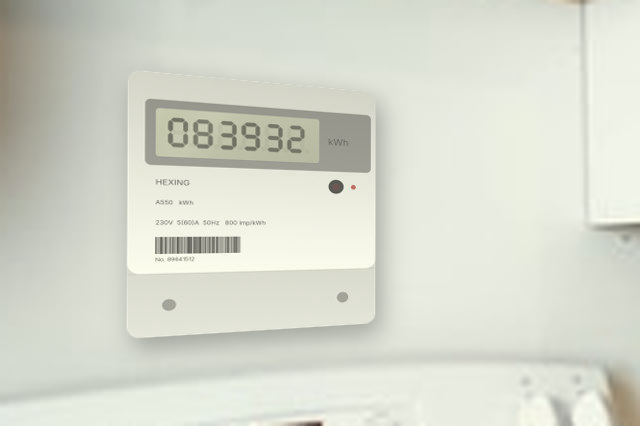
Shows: 83932; kWh
